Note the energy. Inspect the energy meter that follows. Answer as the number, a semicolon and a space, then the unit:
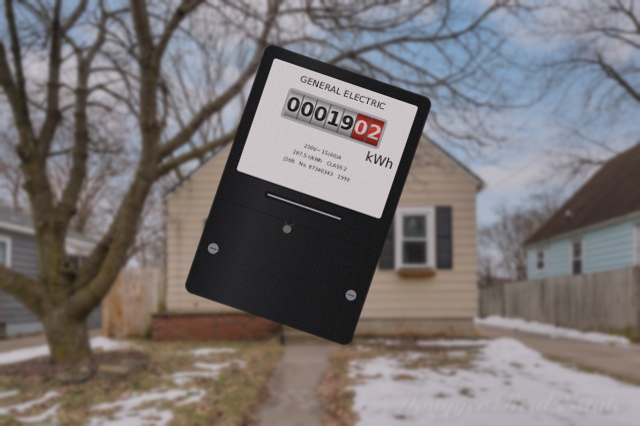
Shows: 19.02; kWh
